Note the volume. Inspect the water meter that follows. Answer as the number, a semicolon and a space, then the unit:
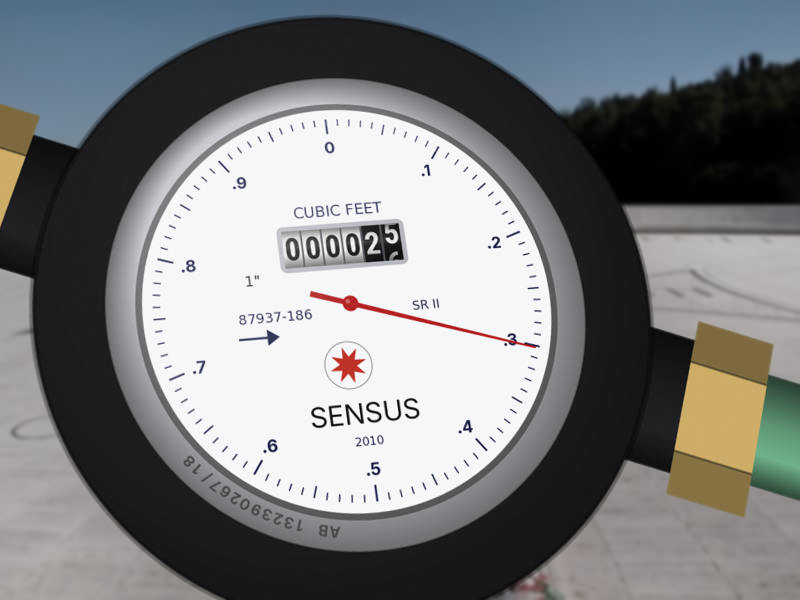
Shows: 25.30; ft³
